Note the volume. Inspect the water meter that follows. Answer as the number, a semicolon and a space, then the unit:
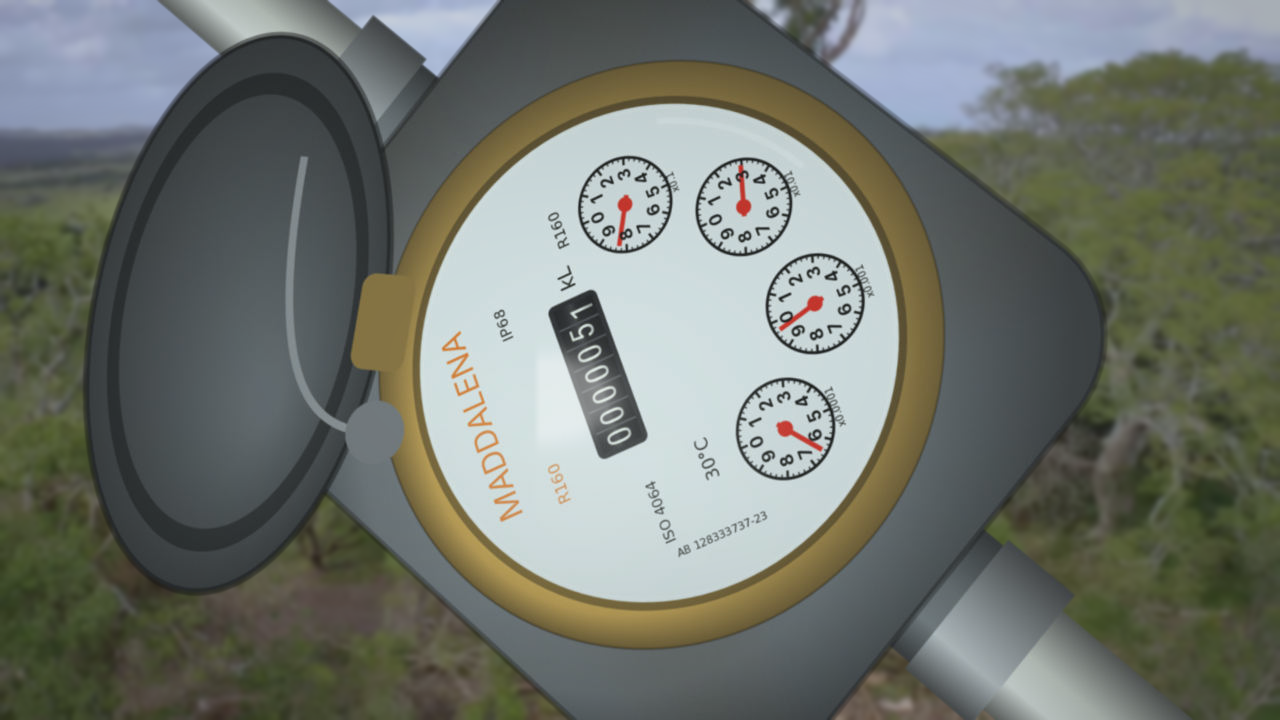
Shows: 50.8296; kL
